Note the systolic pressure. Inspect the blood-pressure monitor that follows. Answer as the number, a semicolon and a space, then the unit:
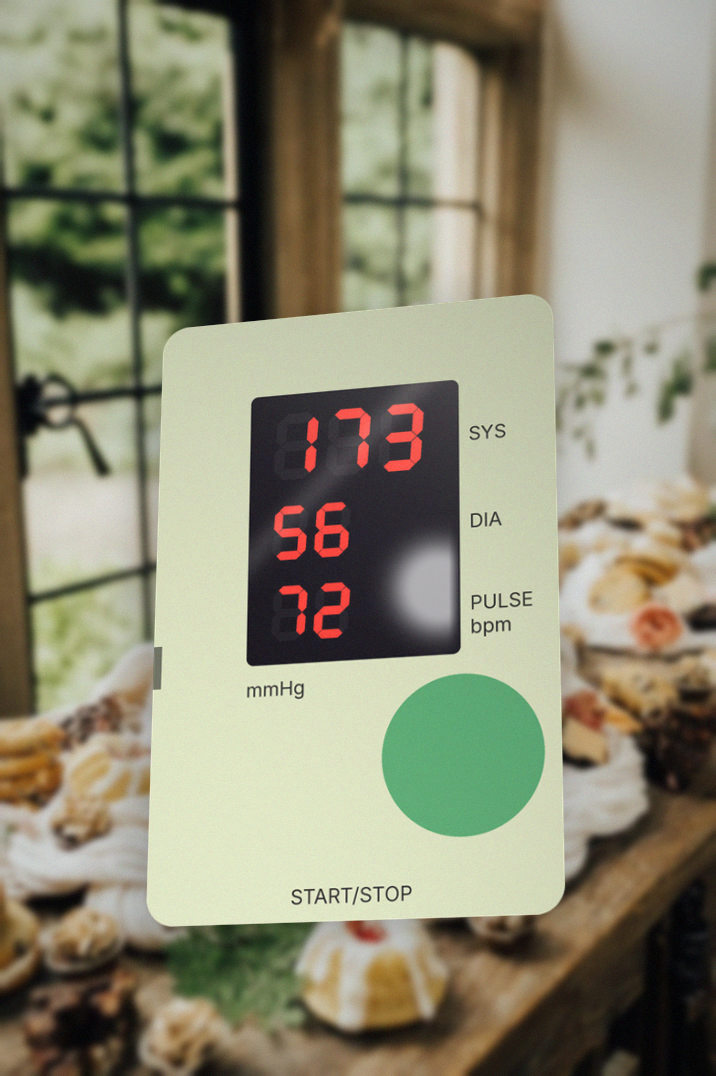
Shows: 173; mmHg
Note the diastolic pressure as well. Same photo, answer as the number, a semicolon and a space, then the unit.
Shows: 56; mmHg
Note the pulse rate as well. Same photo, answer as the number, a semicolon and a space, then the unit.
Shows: 72; bpm
